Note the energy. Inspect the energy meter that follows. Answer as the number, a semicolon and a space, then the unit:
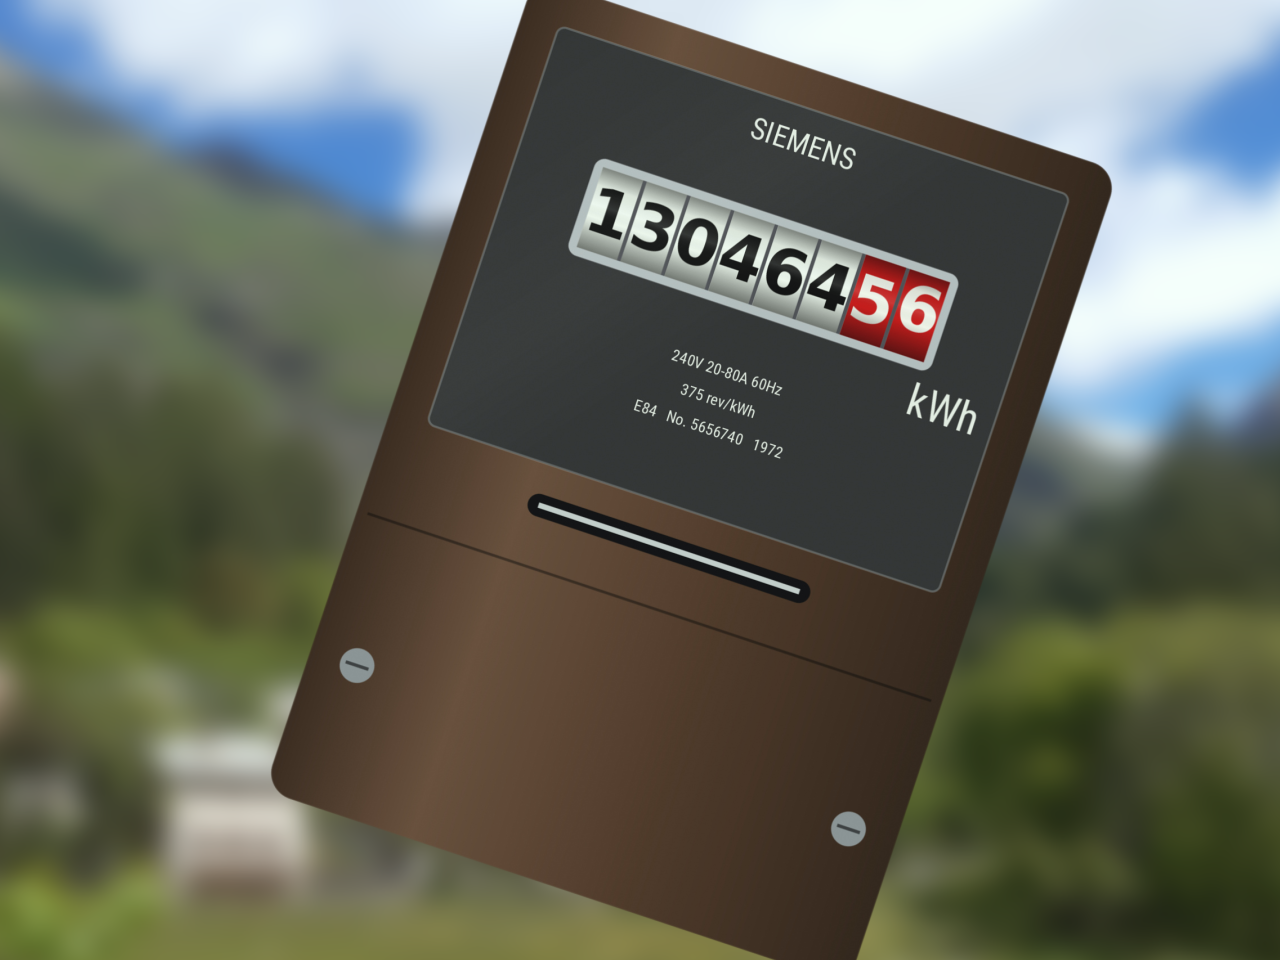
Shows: 130464.56; kWh
